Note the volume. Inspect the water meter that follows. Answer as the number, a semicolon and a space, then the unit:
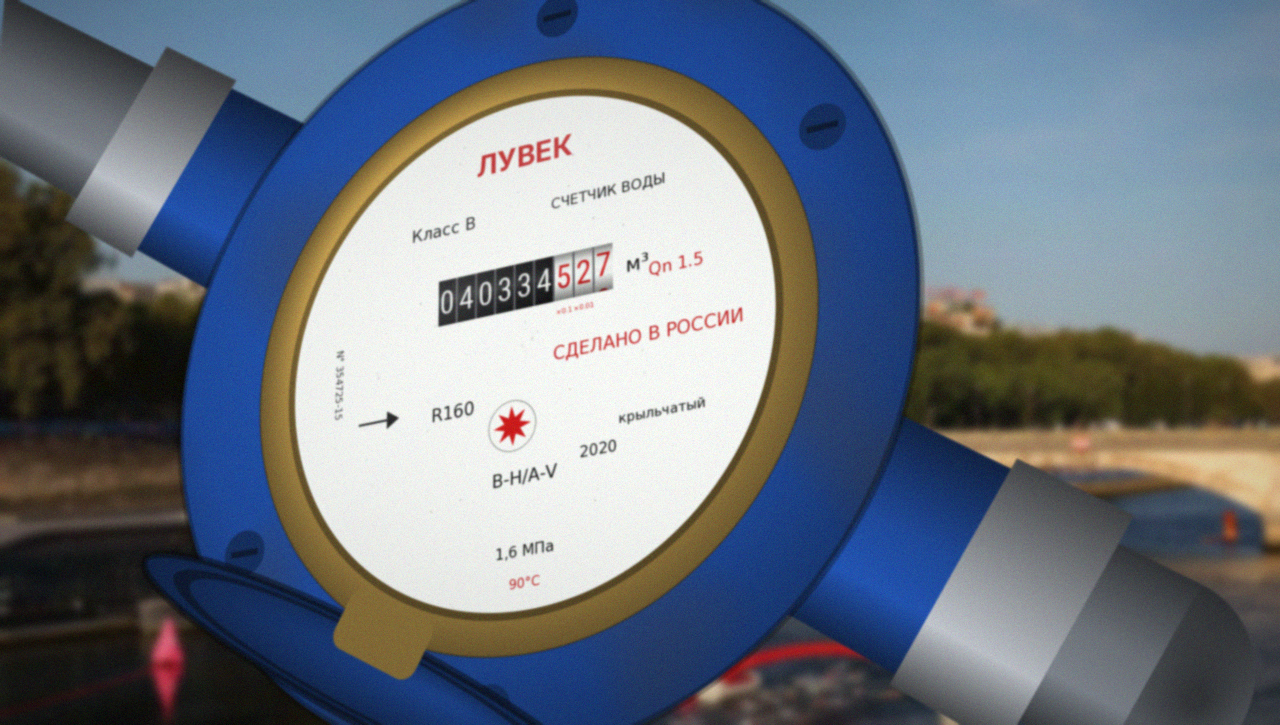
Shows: 40334.527; m³
